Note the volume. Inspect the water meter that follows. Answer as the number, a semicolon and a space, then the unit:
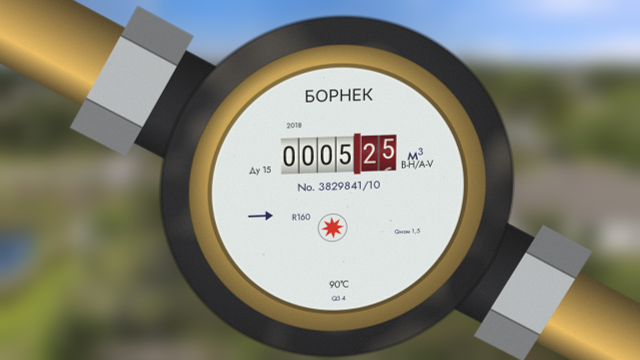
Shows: 5.25; m³
